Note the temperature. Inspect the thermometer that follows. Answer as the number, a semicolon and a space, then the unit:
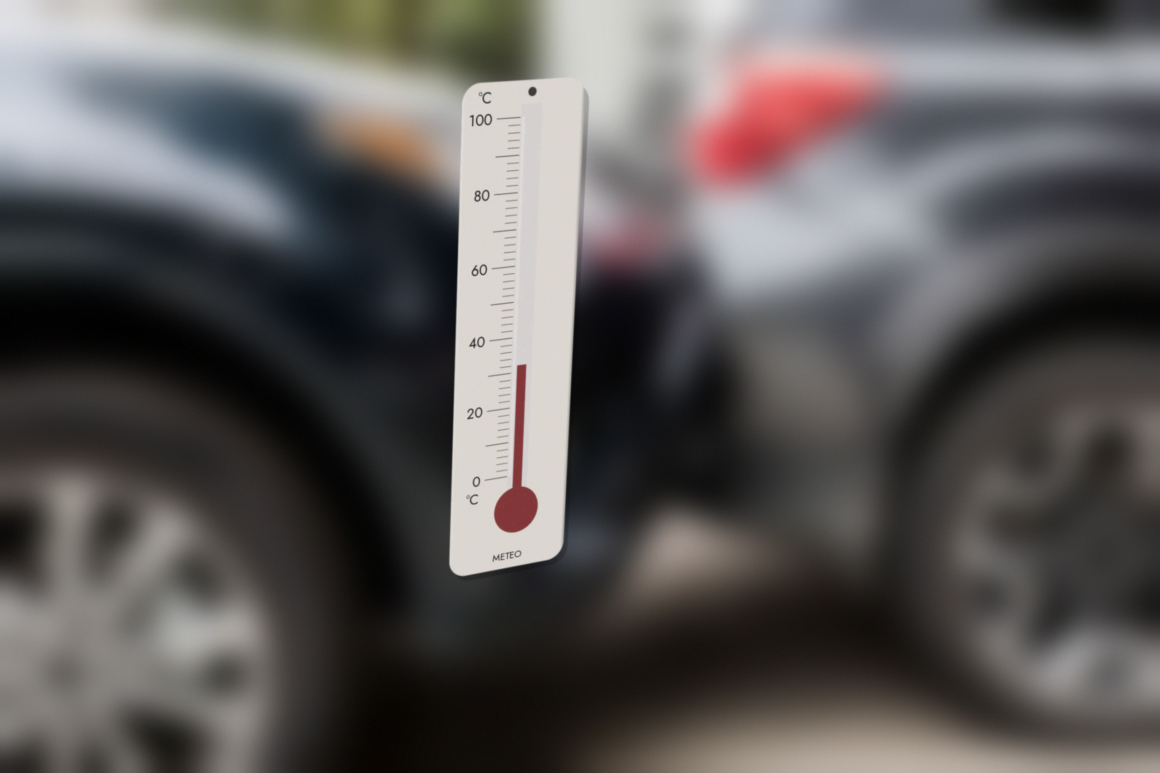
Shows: 32; °C
